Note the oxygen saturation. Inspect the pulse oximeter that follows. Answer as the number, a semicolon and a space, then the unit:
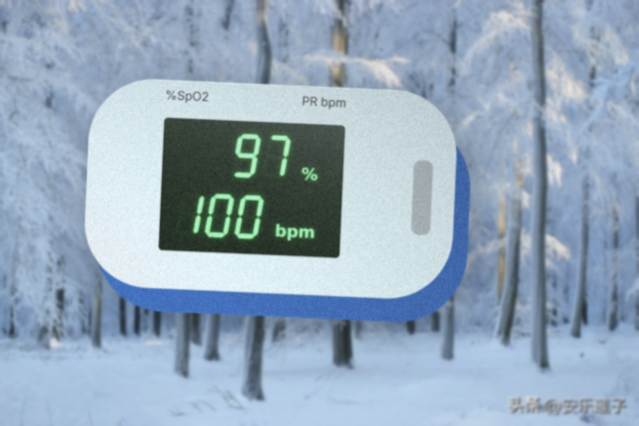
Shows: 97; %
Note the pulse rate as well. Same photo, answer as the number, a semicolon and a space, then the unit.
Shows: 100; bpm
